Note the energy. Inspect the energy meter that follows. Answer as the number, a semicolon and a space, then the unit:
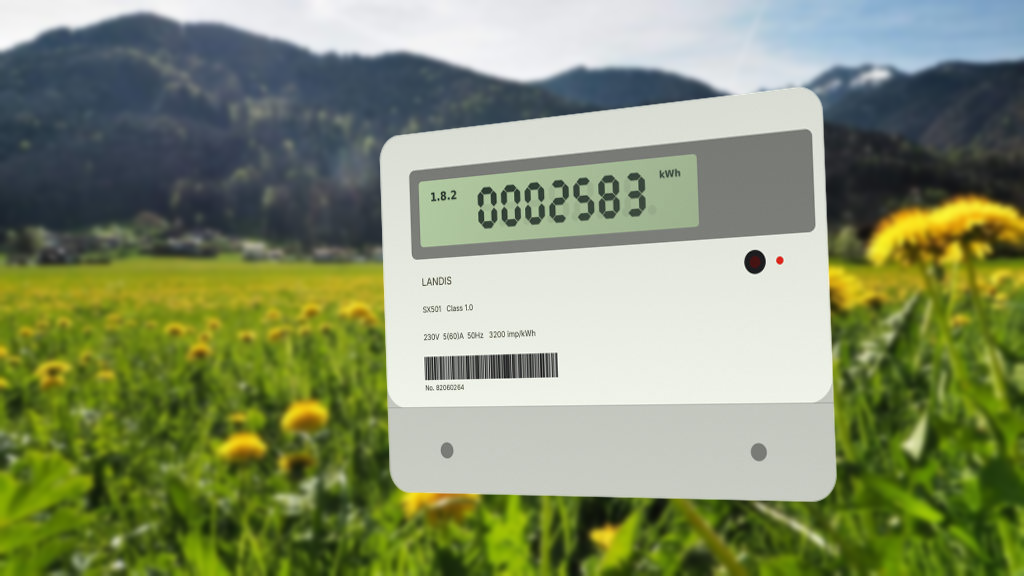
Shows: 2583; kWh
